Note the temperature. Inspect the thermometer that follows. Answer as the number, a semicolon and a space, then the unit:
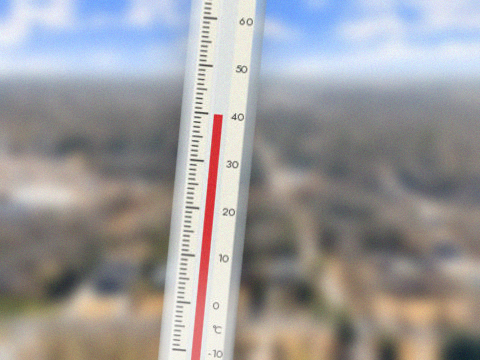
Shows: 40; °C
